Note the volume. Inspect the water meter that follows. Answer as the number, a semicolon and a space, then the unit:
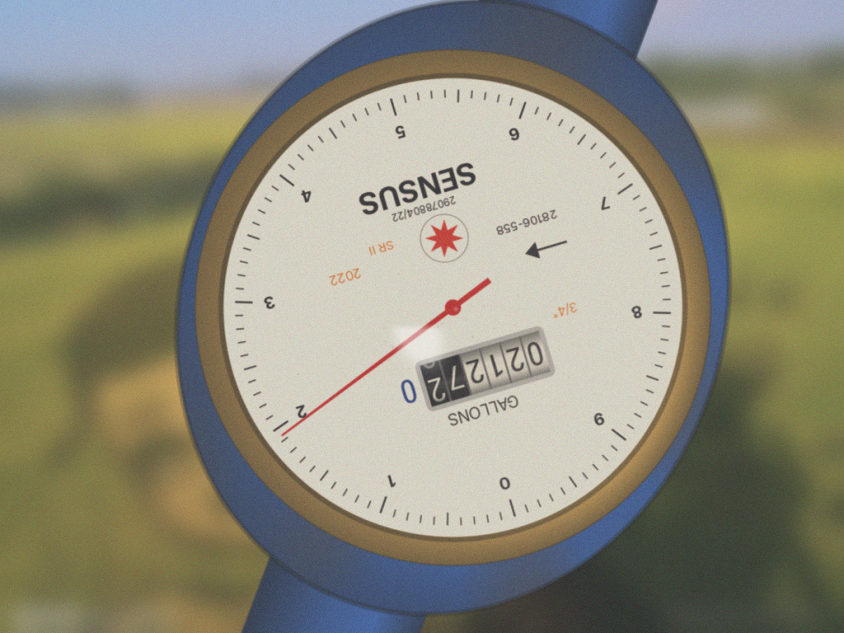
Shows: 212721.9; gal
